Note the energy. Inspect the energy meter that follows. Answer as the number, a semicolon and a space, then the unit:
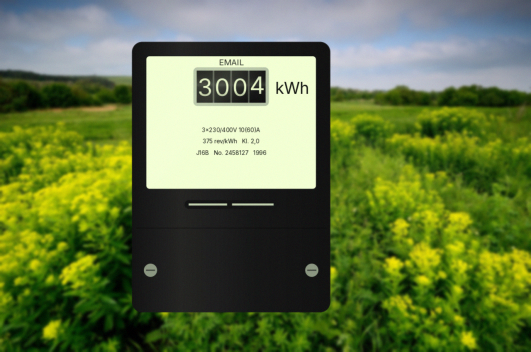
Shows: 3004; kWh
